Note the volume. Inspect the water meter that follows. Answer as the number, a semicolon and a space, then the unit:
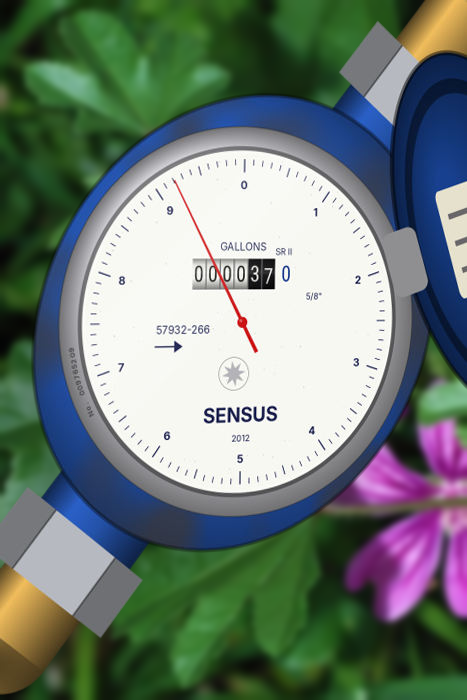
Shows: 369.2; gal
